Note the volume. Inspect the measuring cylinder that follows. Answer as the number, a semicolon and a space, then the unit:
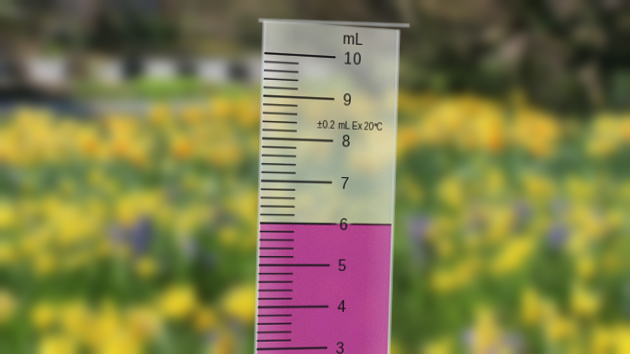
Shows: 6; mL
